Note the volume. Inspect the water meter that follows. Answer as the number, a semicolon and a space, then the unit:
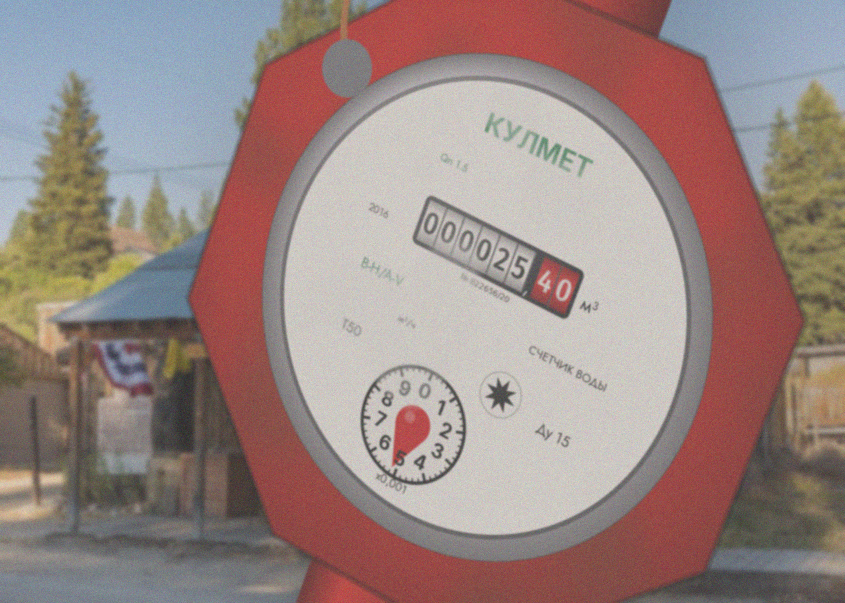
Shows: 25.405; m³
